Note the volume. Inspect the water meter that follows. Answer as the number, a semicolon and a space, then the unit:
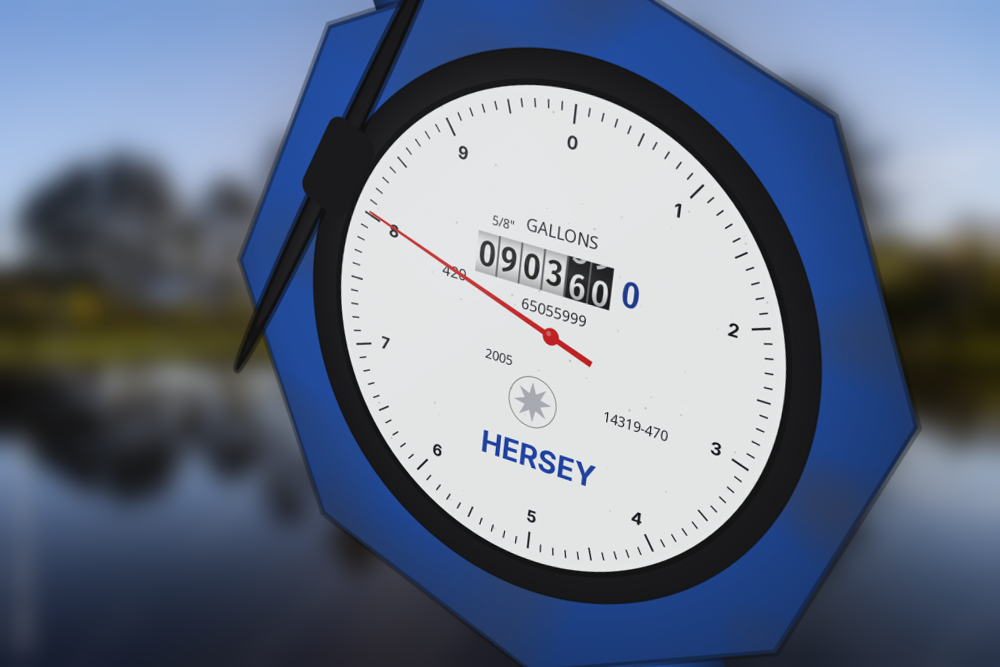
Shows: 903598.0; gal
